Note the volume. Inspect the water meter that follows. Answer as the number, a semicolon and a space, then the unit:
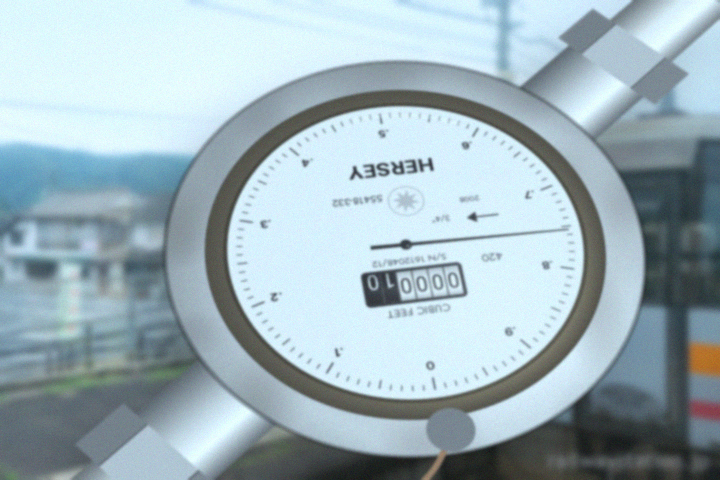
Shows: 9.75; ft³
